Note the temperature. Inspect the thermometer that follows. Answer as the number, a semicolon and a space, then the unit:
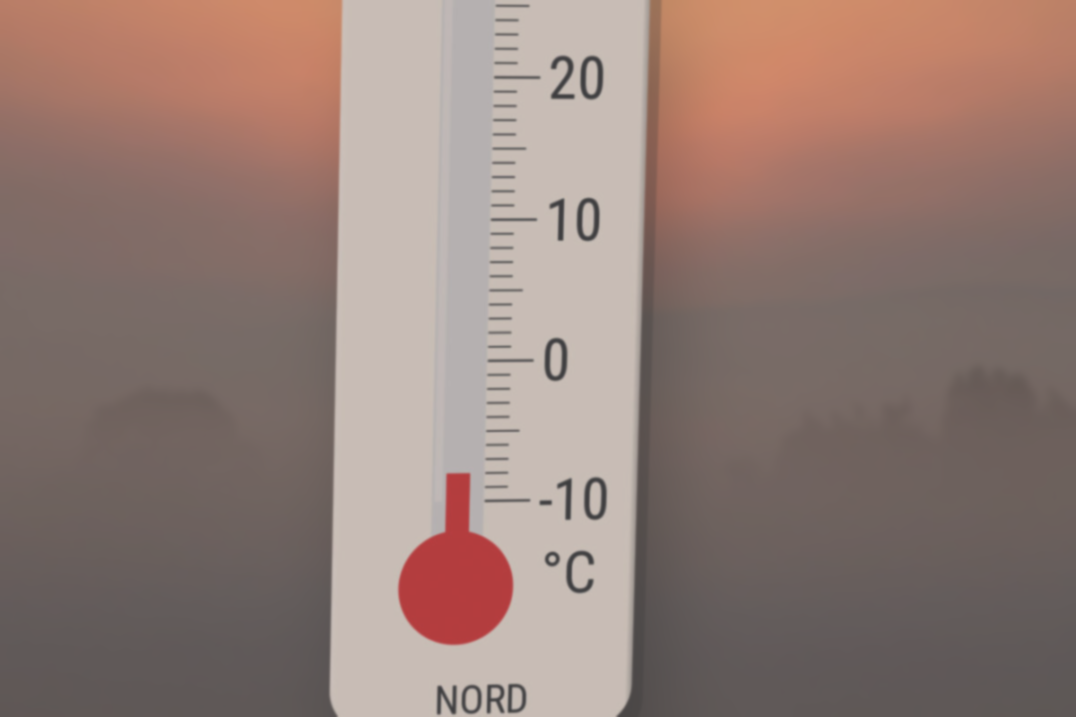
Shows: -8; °C
